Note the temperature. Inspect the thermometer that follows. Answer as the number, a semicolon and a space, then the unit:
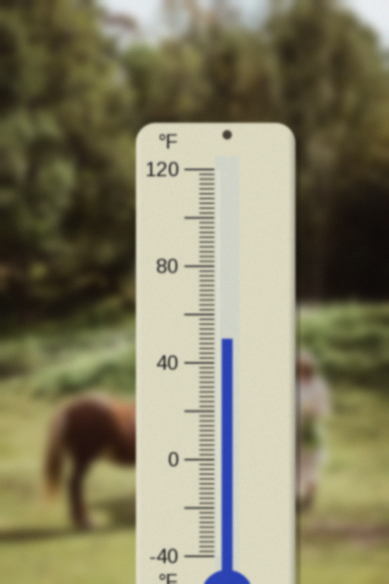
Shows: 50; °F
